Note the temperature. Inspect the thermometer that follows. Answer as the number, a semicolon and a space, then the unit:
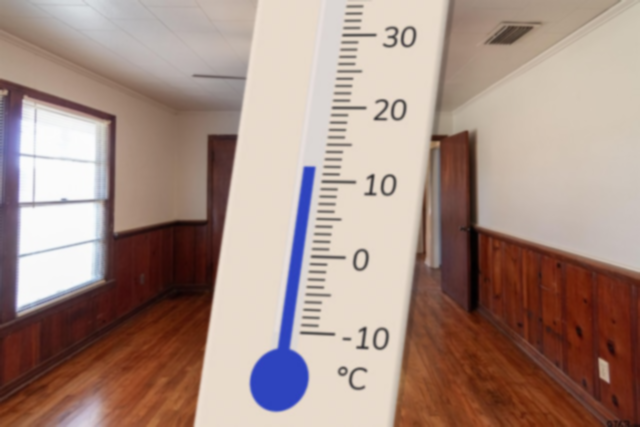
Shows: 12; °C
